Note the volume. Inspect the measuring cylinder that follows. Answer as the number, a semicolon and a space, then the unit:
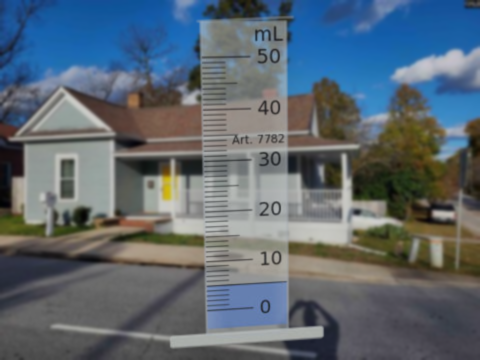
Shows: 5; mL
